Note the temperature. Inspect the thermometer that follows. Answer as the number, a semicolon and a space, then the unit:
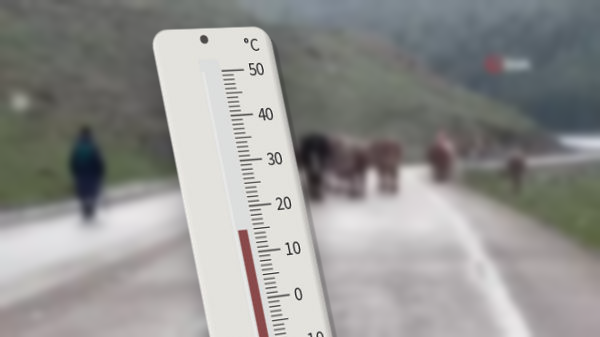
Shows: 15; °C
